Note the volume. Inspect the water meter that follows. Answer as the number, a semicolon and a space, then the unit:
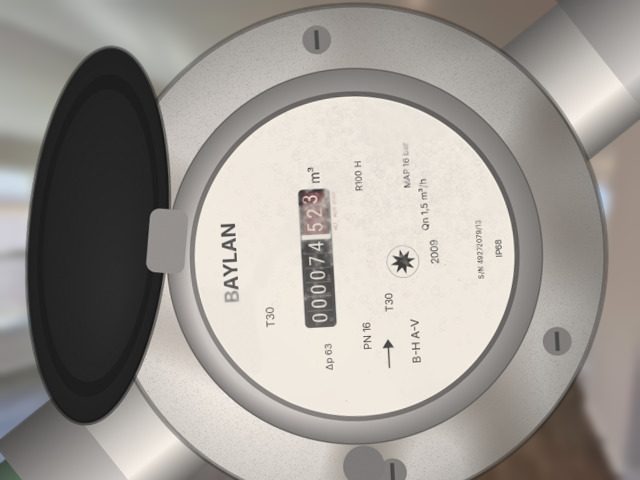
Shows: 74.523; m³
